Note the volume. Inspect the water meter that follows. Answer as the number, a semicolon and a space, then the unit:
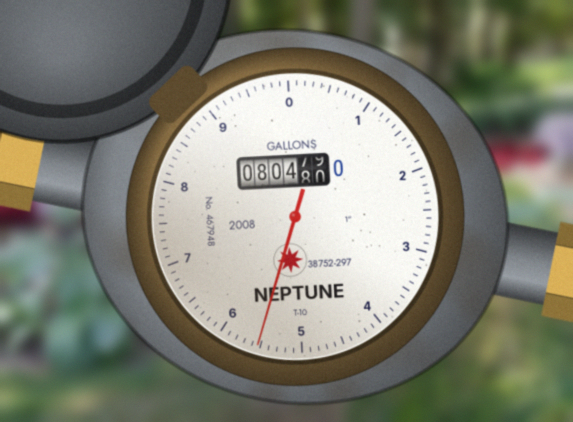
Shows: 804795.5; gal
